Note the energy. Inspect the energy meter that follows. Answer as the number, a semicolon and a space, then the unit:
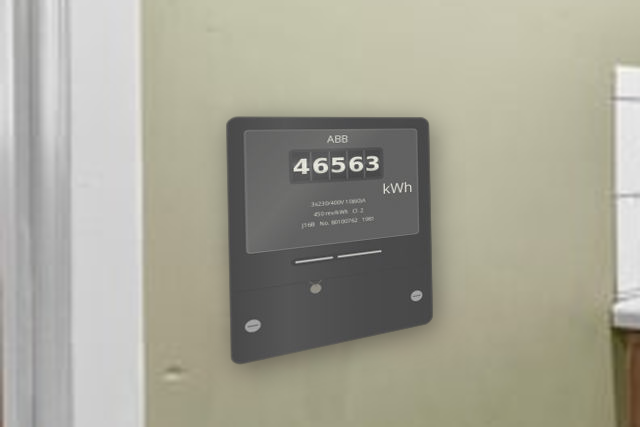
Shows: 46563; kWh
